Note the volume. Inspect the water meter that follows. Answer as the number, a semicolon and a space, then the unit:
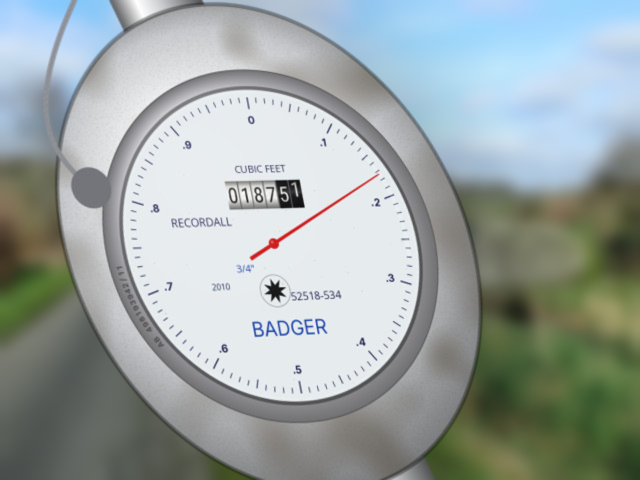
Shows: 18751.17; ft³
